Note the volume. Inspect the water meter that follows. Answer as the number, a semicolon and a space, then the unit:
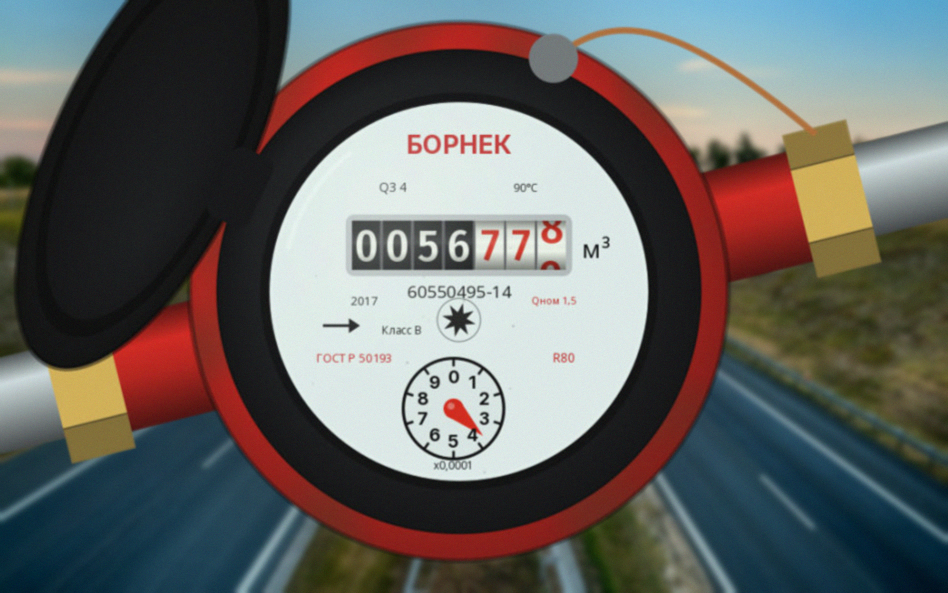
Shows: 56.7783; m³
